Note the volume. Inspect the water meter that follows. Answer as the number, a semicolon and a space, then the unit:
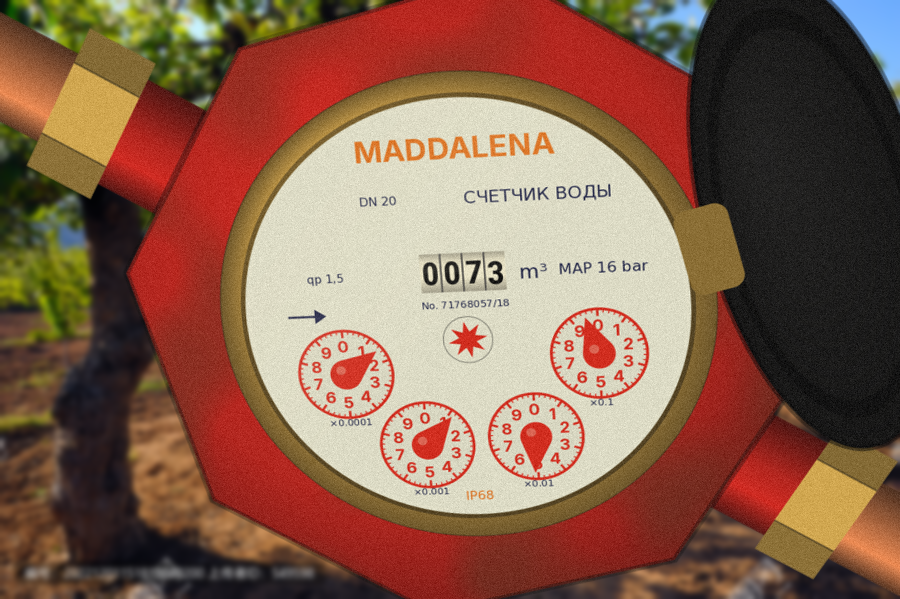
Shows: 72.9511; m³
